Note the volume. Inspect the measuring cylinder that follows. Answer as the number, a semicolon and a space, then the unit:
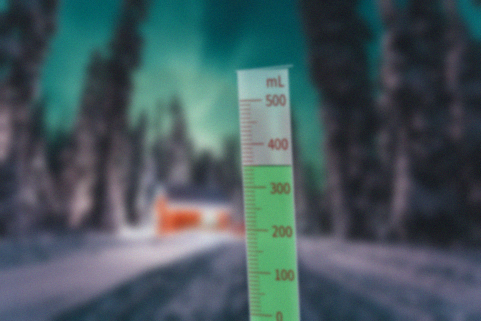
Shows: 350; mL
